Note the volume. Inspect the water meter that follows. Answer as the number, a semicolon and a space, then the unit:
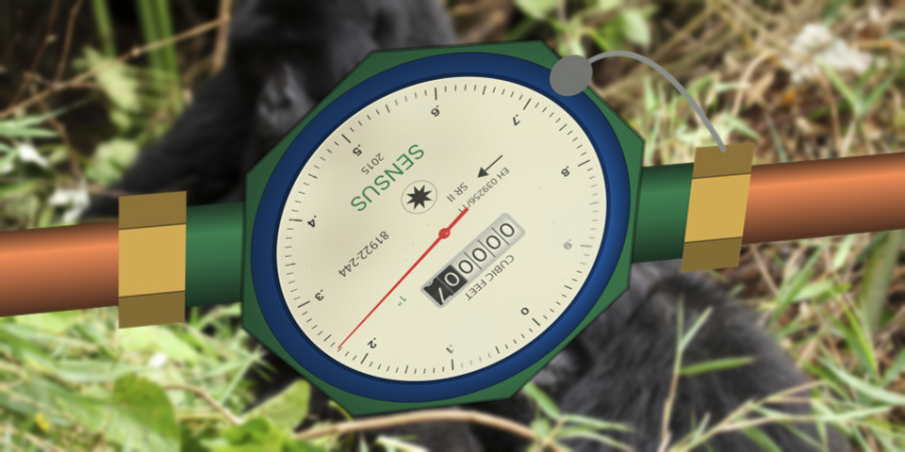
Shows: 7.23; ft³
